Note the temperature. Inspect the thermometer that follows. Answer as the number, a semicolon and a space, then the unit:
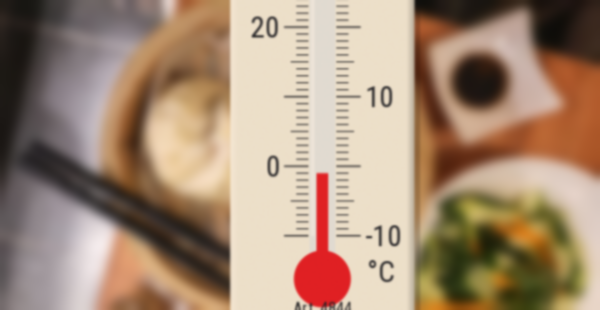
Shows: -1; °C
